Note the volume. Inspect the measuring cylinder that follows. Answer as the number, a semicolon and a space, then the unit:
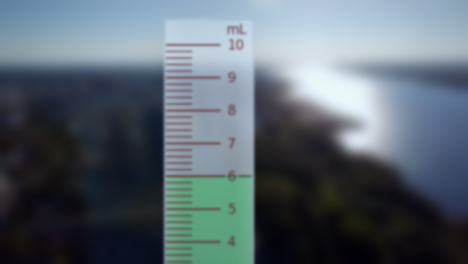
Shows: 6; mL
